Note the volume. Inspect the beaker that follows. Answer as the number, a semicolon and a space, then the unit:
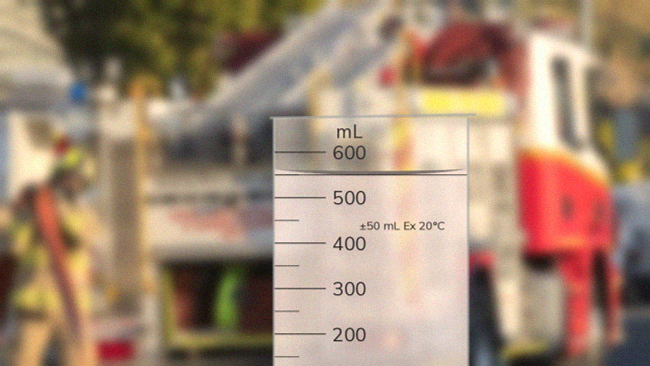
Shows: 550; mL
